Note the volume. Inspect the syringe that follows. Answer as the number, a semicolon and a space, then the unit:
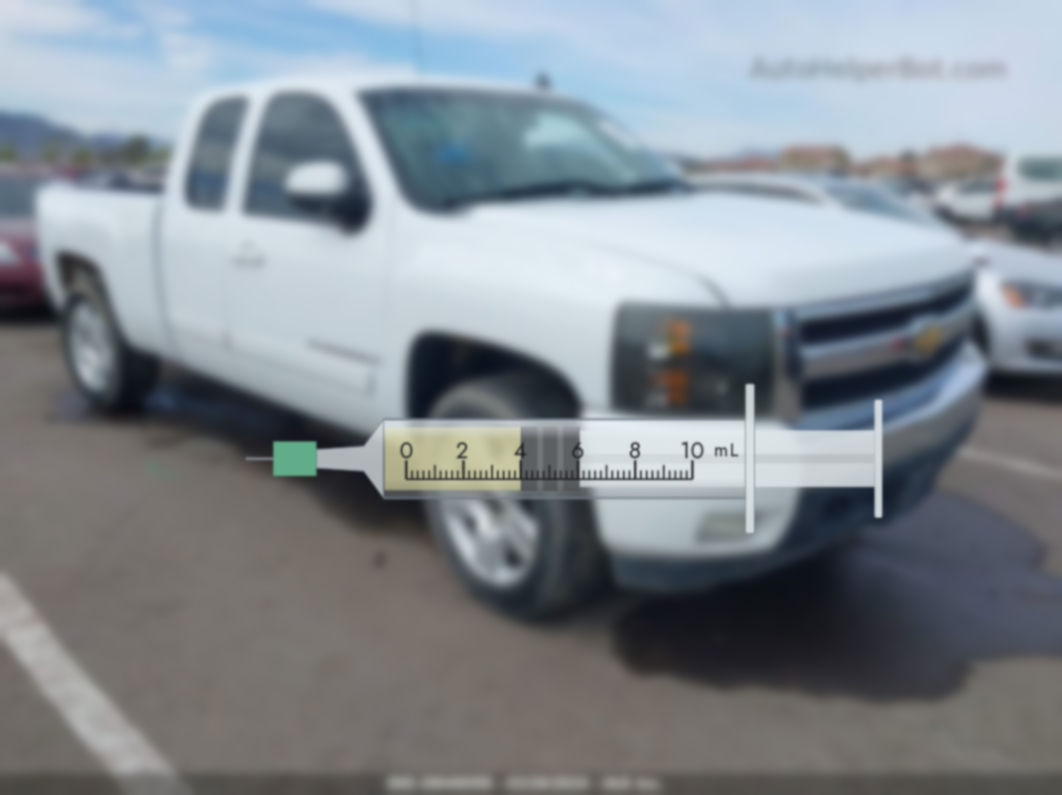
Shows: 4; mL
